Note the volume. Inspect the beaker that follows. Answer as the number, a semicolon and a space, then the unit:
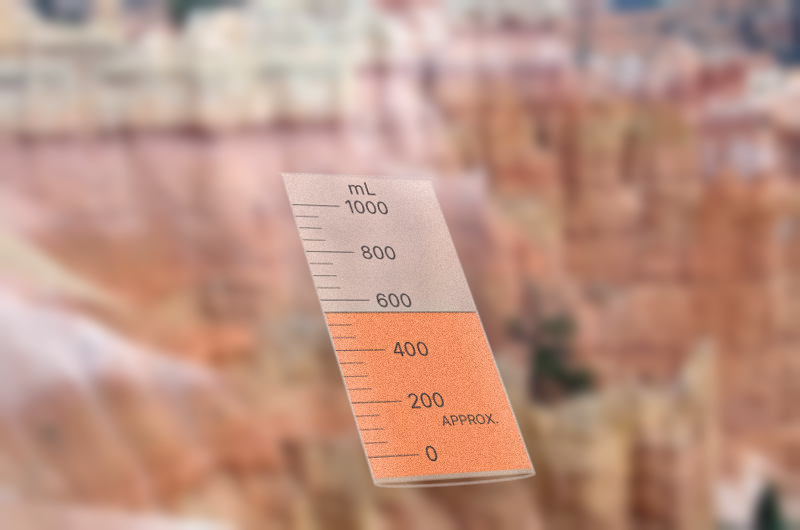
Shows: 550; mL
